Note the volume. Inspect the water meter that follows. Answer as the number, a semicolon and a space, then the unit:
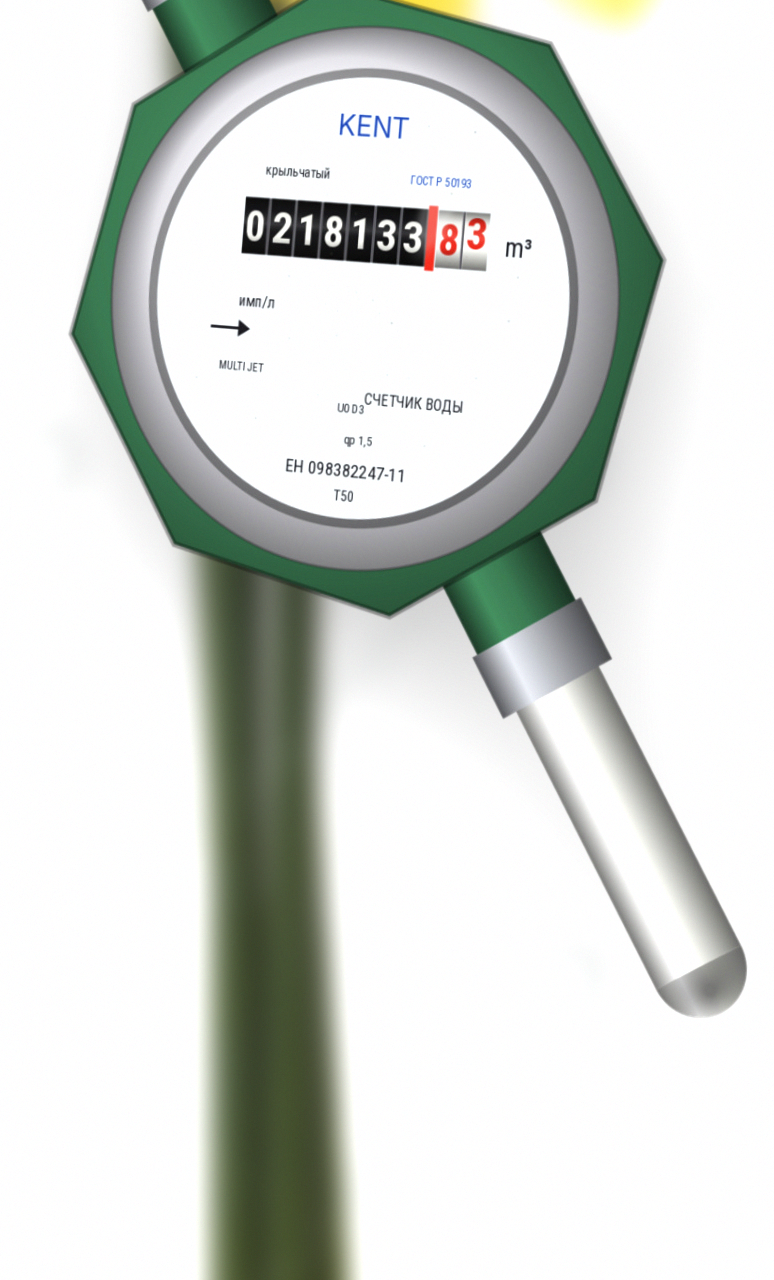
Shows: 218133.83; m³
